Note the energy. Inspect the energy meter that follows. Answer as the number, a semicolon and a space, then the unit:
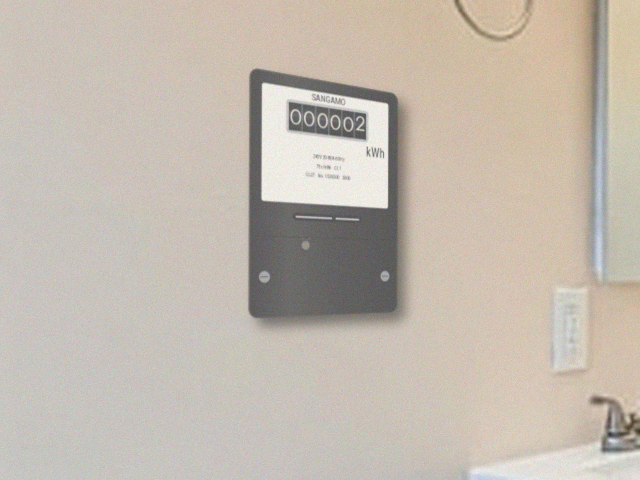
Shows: 2; kWh
